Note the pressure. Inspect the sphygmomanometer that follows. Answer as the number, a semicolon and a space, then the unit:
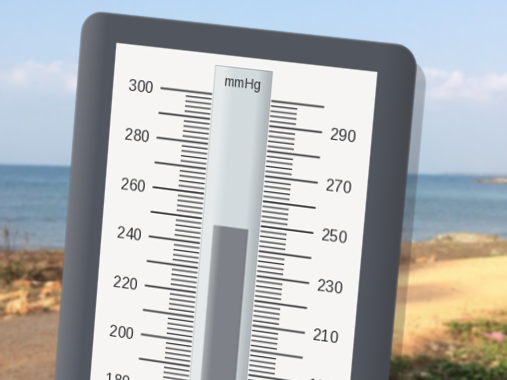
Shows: 248; mmHg
